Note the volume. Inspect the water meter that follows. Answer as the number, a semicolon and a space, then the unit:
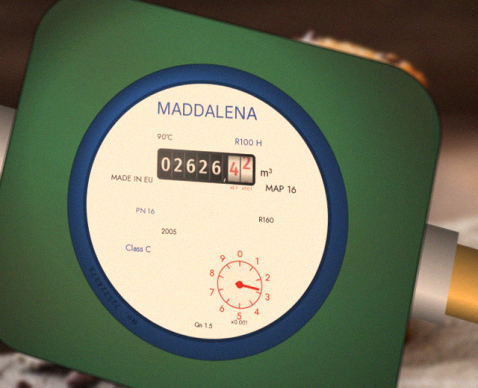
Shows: 2626.422; m³
